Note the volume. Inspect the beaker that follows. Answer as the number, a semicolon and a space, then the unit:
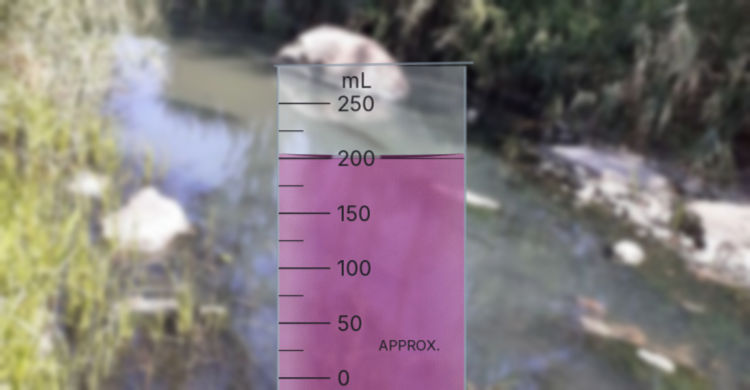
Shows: 200; mL
